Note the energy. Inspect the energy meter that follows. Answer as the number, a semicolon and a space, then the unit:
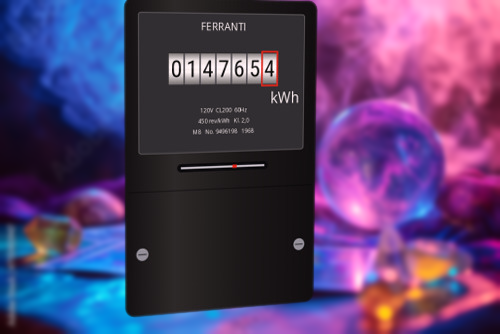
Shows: 14765.4; kWh
